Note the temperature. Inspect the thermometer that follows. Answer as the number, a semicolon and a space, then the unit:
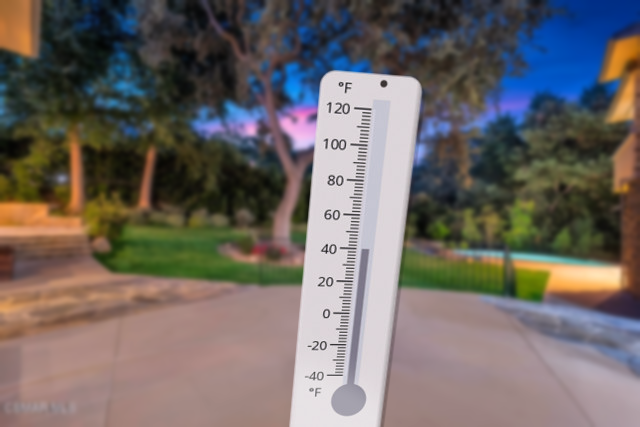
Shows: 40; °F
